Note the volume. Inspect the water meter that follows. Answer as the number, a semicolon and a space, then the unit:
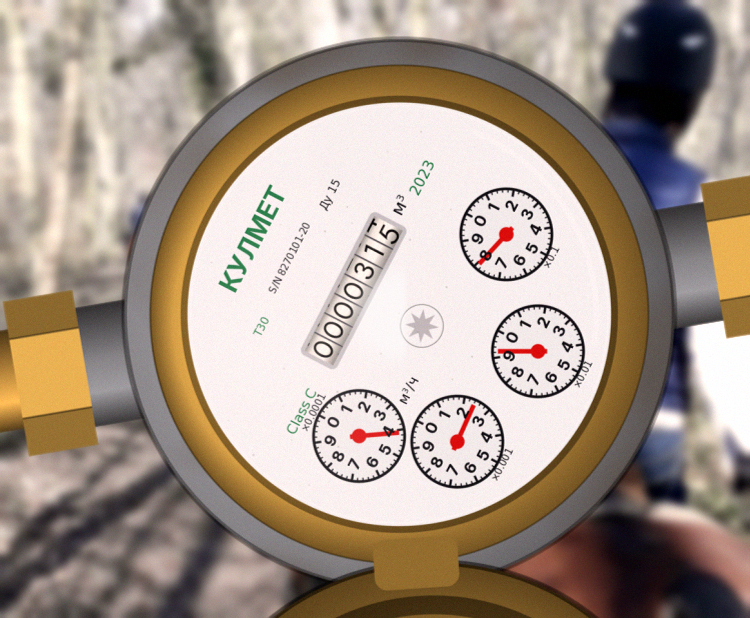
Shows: 314.7924; m³
